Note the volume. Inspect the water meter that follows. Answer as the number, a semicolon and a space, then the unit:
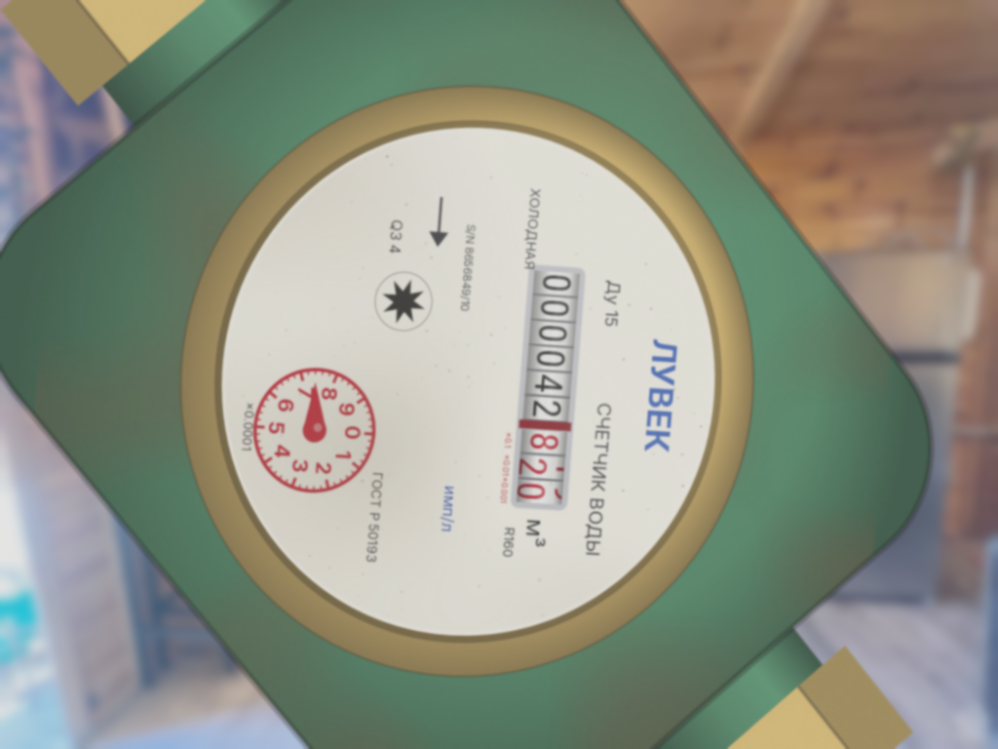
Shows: 42.8197; m³
